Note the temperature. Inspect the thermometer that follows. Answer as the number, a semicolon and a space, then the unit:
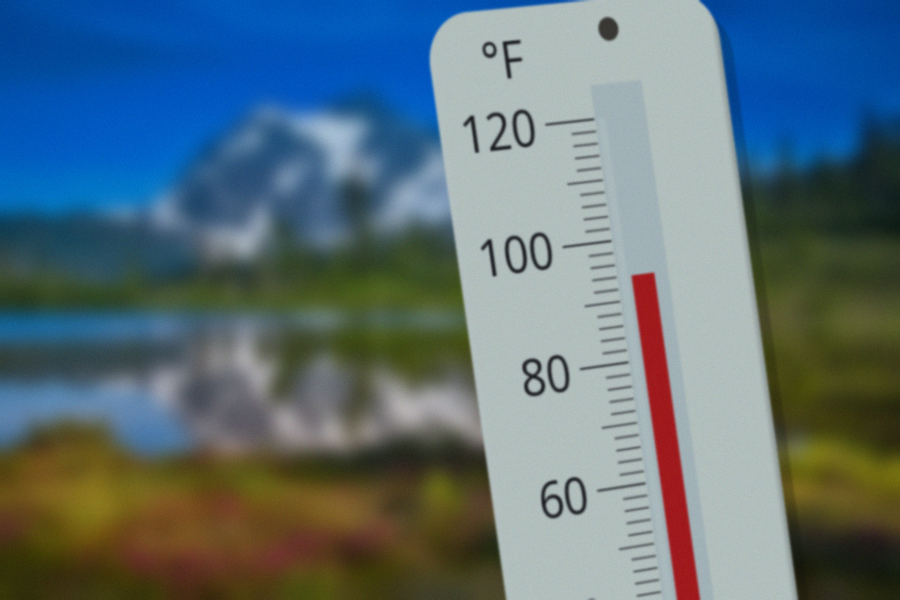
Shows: 94; °F
